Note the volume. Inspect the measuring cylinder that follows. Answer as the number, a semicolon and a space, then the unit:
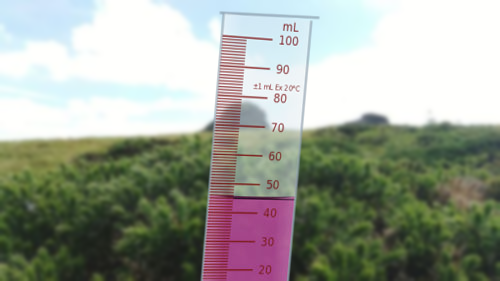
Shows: 45; mL
